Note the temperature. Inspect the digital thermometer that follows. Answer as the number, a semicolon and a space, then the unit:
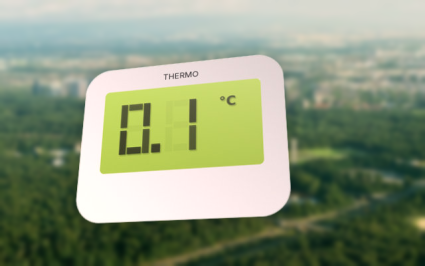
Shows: 0.1; °C
